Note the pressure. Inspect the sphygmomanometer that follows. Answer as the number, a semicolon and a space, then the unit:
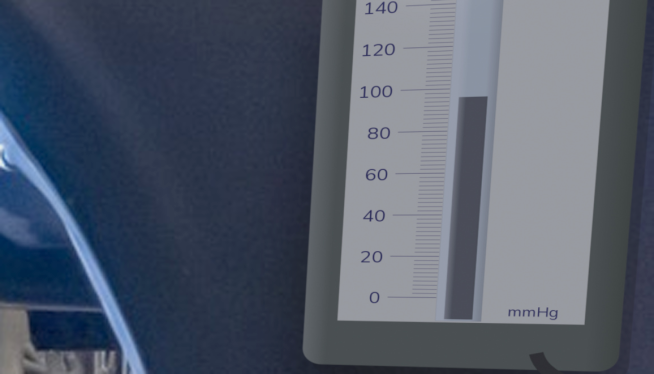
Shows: 96; mmHg
